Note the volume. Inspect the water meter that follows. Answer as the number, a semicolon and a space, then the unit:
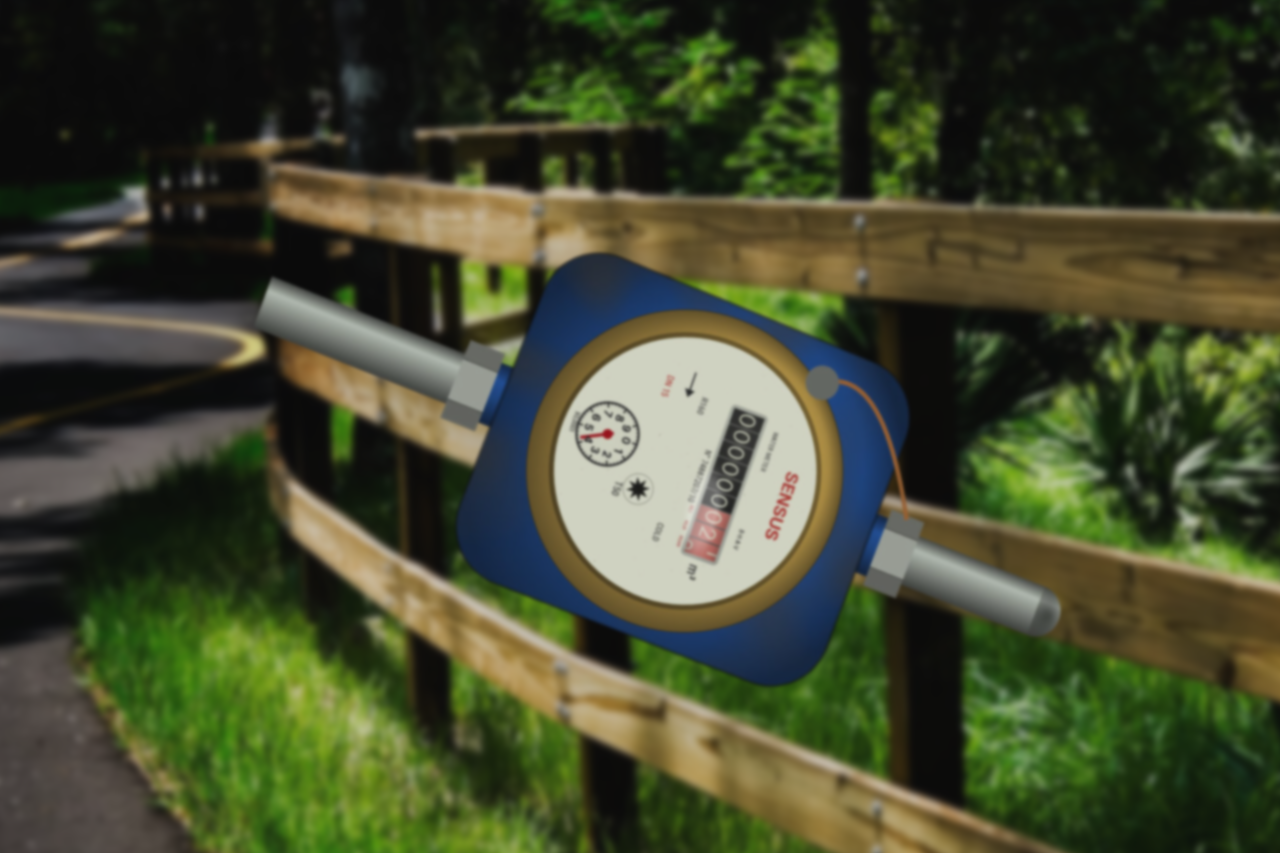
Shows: 0.0214; m³
